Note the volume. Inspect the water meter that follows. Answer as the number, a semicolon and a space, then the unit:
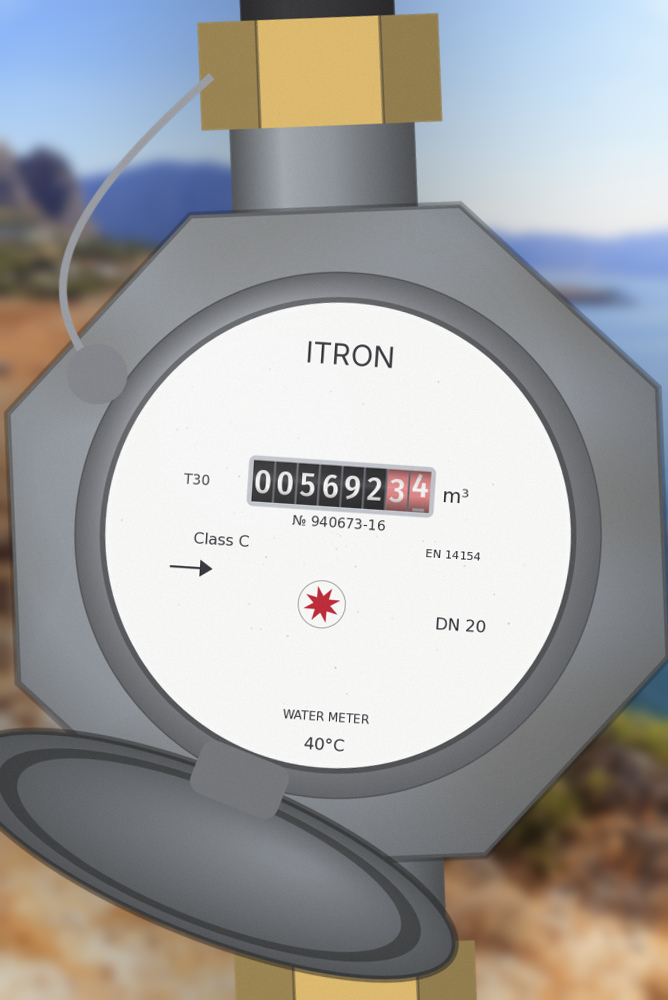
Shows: 5692.34; m³
